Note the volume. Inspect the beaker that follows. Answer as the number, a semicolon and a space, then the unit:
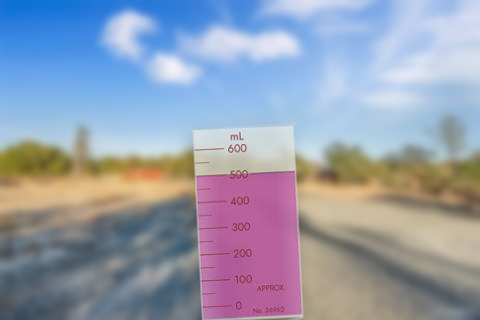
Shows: 500; mL
